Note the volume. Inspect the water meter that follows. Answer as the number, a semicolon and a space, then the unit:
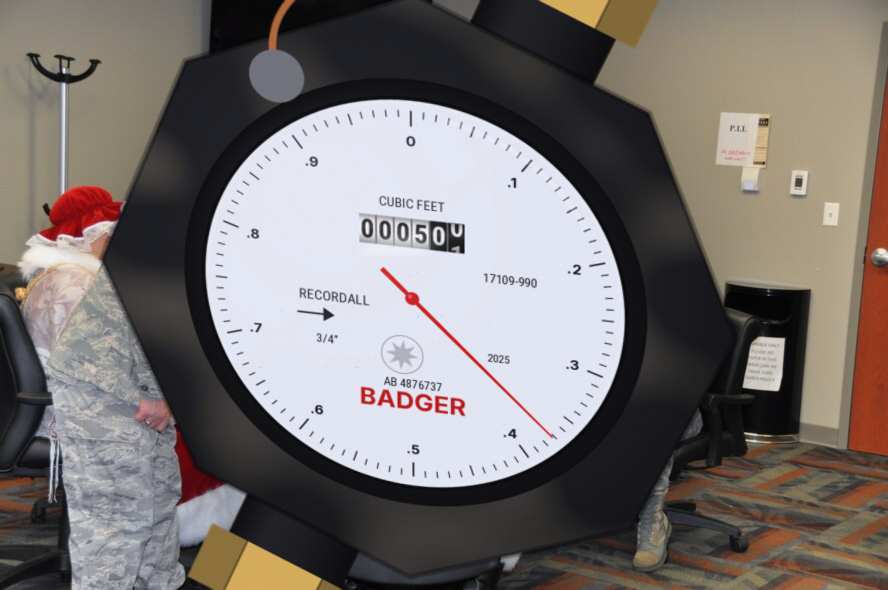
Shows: 500.37; ft³
